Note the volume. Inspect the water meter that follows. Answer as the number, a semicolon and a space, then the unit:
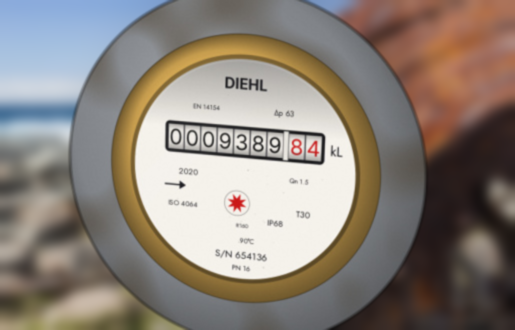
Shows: 9389.84; kL
